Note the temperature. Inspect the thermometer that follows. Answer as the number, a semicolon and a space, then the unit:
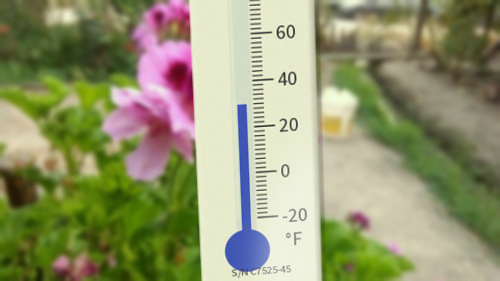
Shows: 30; °F
